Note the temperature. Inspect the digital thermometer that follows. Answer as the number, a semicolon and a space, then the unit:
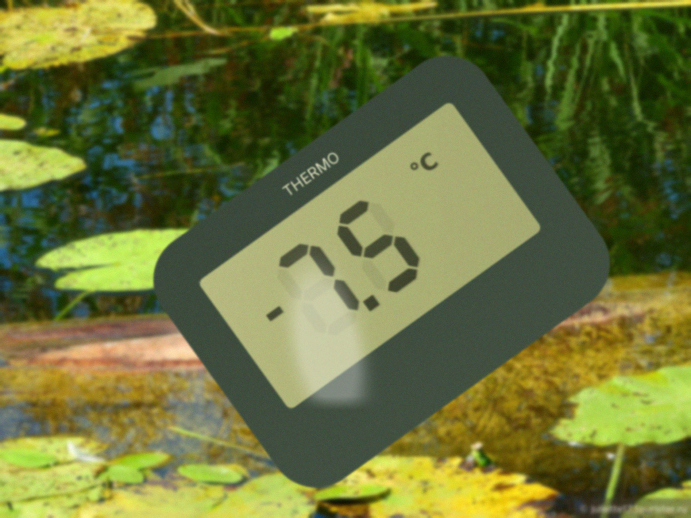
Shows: -7.5; °C
